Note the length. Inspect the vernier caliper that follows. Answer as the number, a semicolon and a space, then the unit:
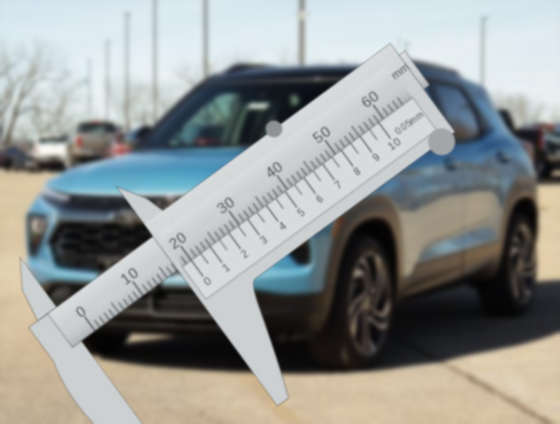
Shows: 20.0; mm
